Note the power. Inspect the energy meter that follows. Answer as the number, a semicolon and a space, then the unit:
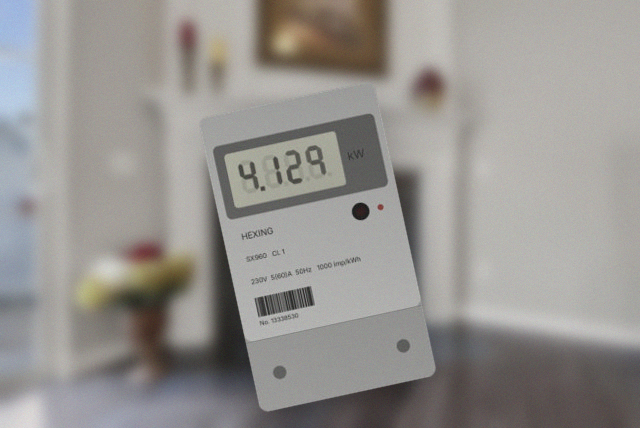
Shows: 4.129; kW
